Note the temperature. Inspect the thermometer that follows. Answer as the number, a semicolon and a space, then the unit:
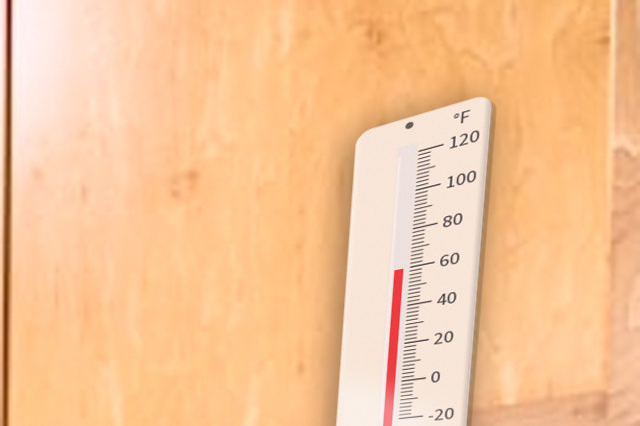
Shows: 60; °F
